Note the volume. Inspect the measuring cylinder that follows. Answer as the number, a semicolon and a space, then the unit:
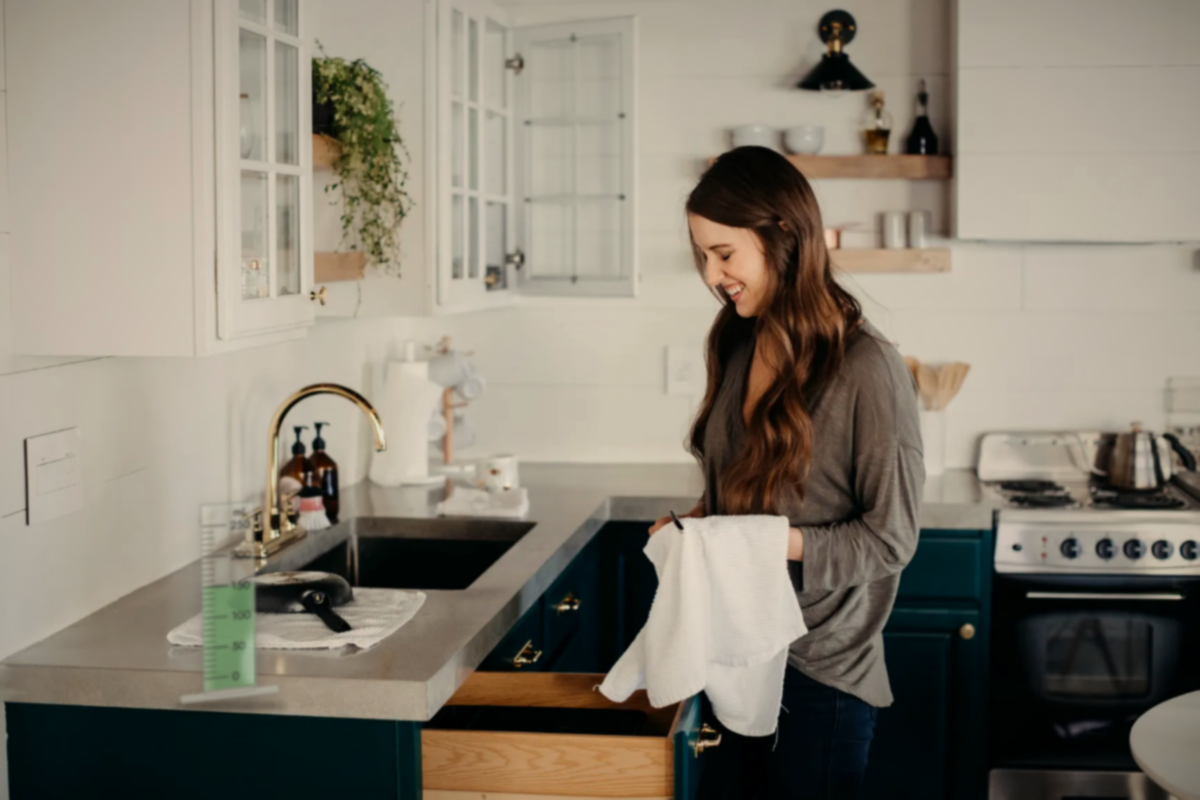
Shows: 150; mL
